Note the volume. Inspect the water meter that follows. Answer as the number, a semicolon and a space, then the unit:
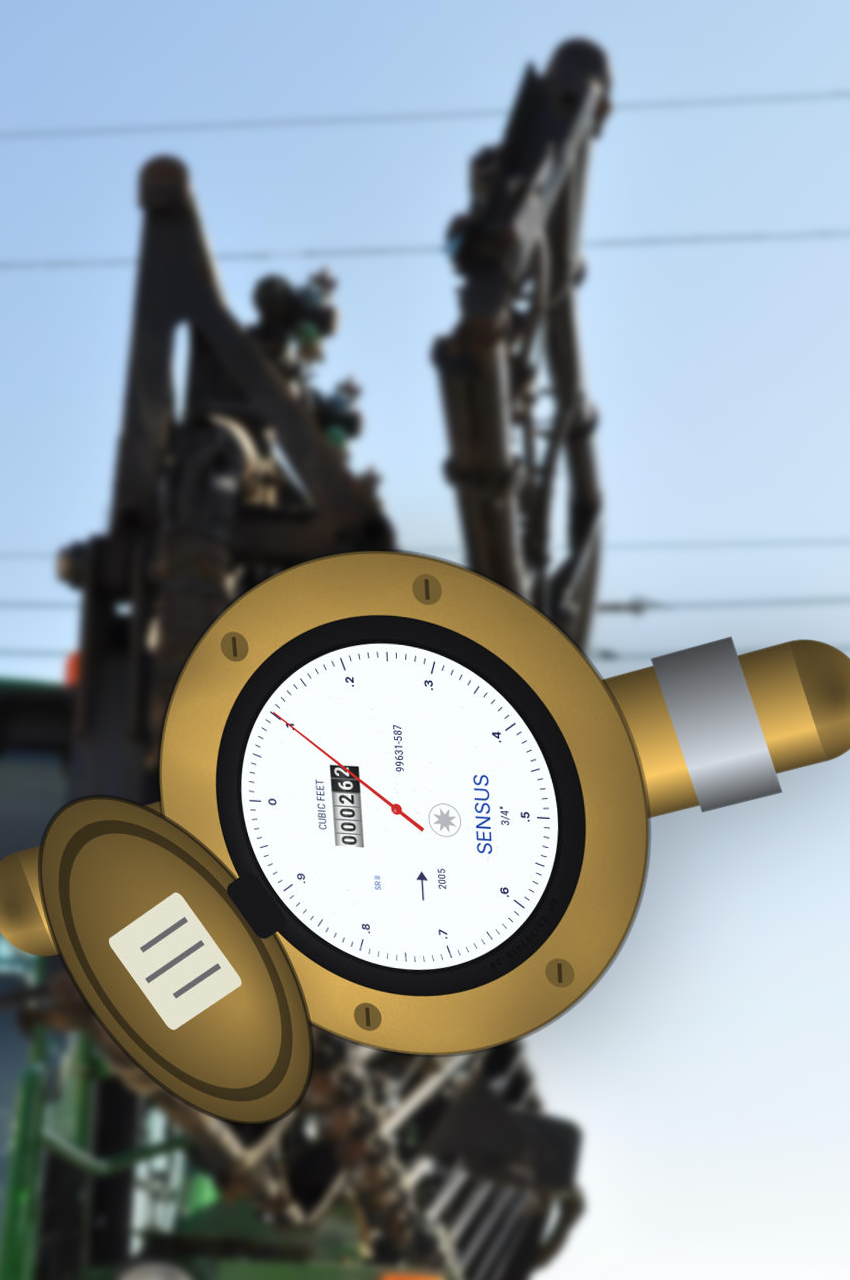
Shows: 262.10; ft³
